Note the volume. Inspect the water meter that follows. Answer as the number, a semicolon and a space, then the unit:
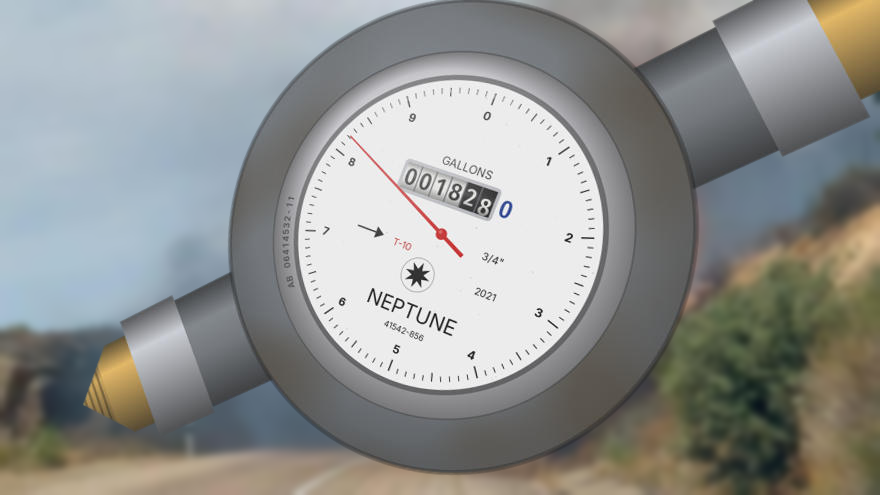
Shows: 18278.2; gal
